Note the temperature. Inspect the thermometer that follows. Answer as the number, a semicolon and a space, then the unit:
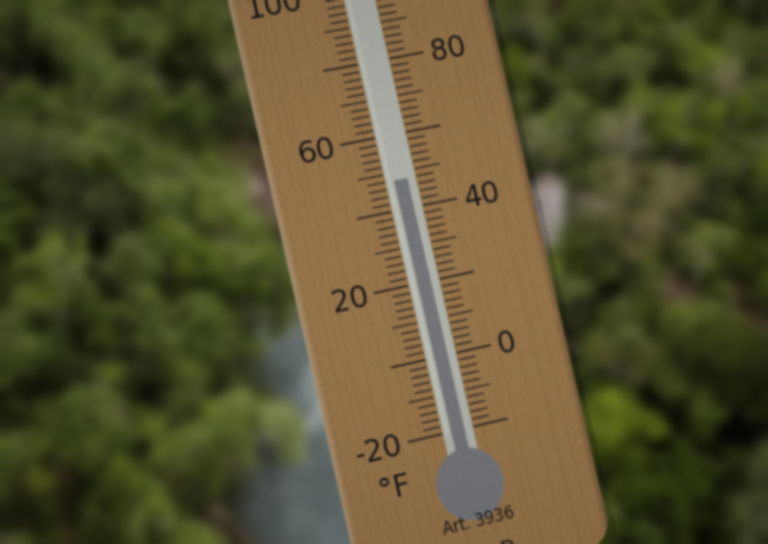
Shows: 48; °F
